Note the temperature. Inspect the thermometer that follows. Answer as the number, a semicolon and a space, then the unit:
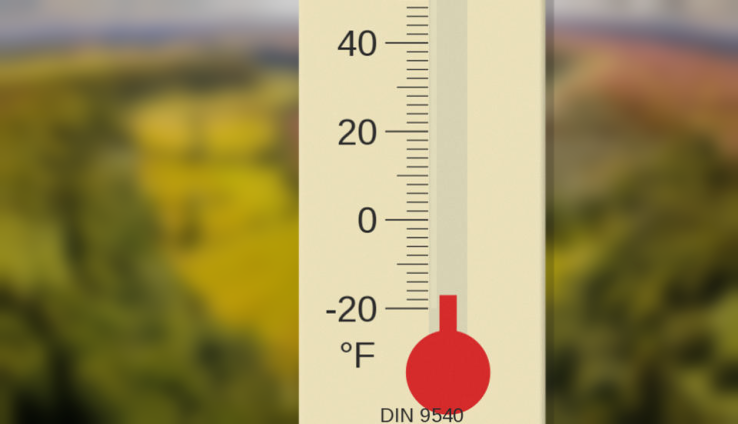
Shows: -17; °F
